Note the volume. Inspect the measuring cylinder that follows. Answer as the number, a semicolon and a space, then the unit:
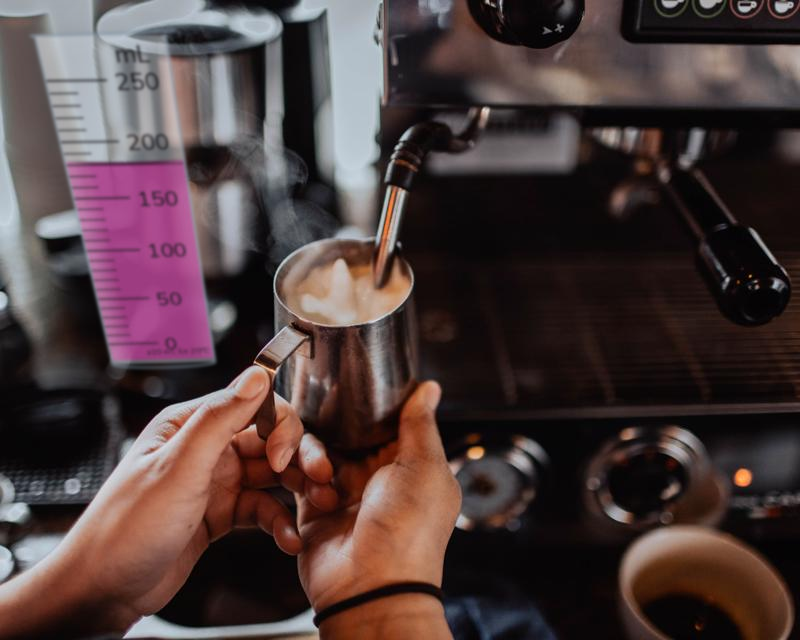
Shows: 180; mL
